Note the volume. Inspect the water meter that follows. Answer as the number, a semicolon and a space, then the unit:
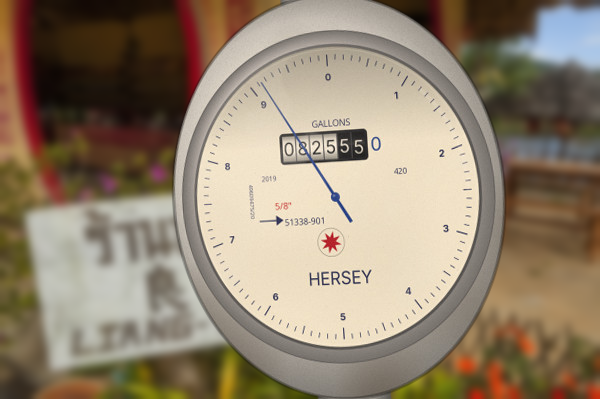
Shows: 825549.1; gal
